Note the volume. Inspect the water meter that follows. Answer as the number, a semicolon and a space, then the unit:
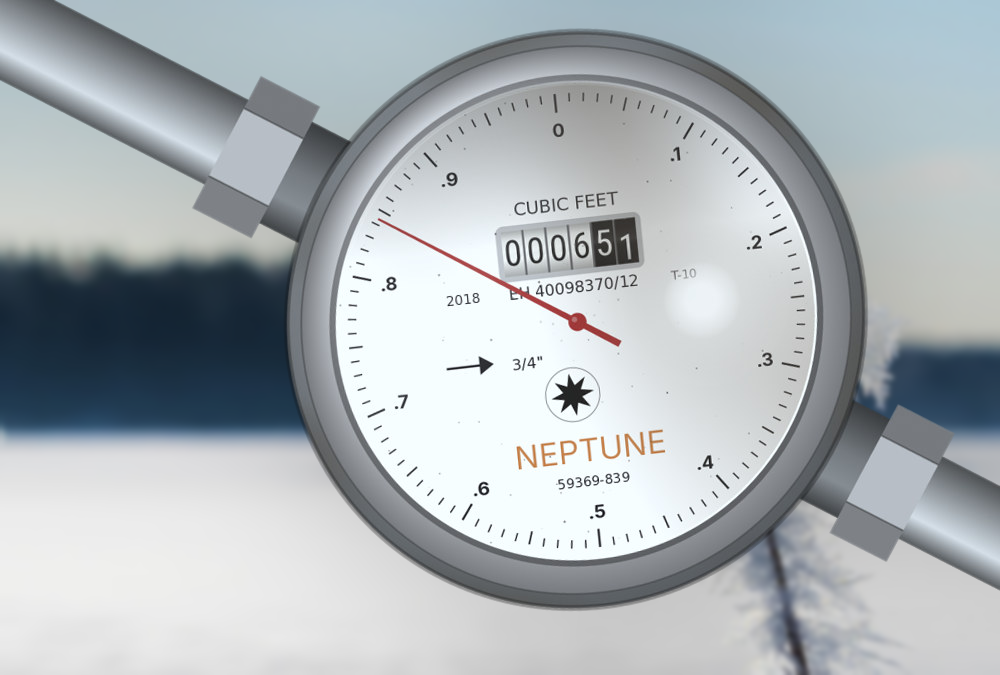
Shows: 650.84; ft³
